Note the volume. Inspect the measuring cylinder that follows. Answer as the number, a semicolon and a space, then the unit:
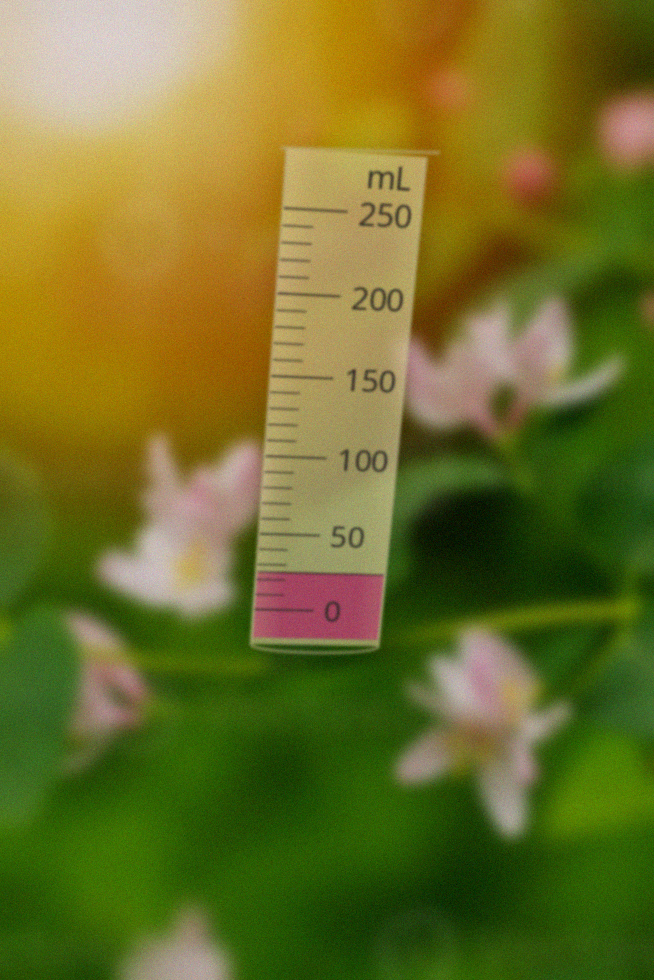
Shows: 25; mL
